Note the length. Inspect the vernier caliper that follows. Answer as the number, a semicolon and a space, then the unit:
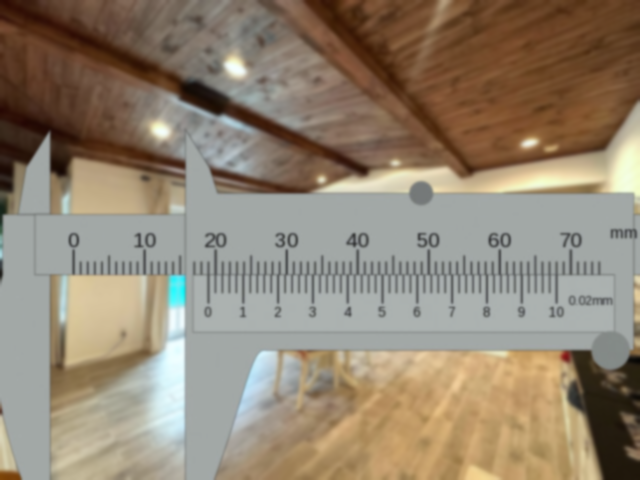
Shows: 19.0; mm
